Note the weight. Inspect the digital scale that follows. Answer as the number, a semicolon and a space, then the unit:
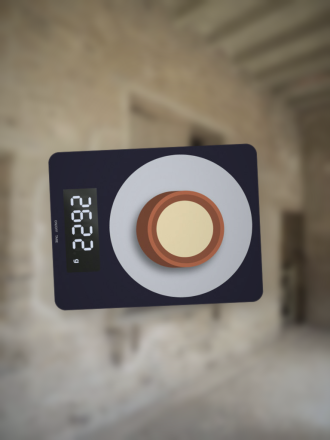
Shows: 2622; g
